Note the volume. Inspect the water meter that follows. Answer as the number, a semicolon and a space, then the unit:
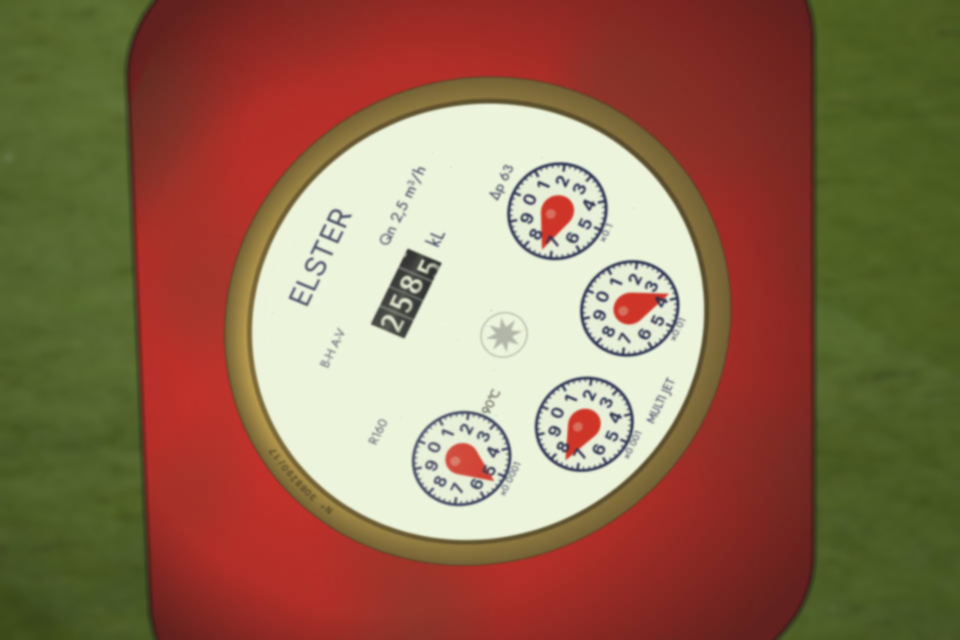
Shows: 2584.7375; kL
